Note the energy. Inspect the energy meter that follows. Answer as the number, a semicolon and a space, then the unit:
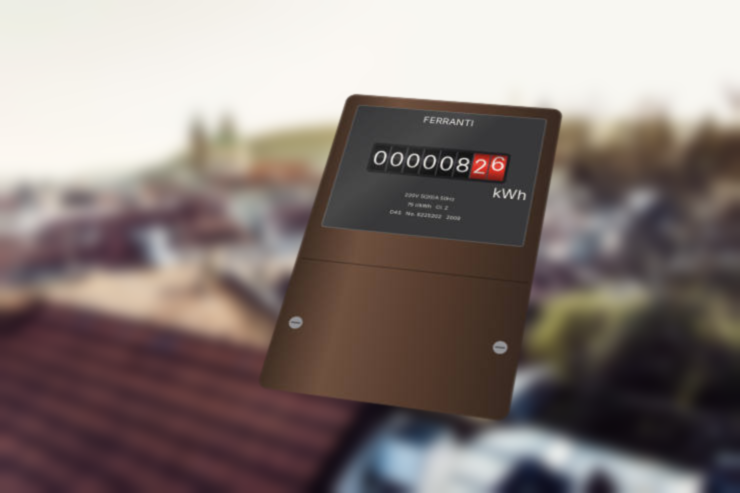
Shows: 8.26; kWh
